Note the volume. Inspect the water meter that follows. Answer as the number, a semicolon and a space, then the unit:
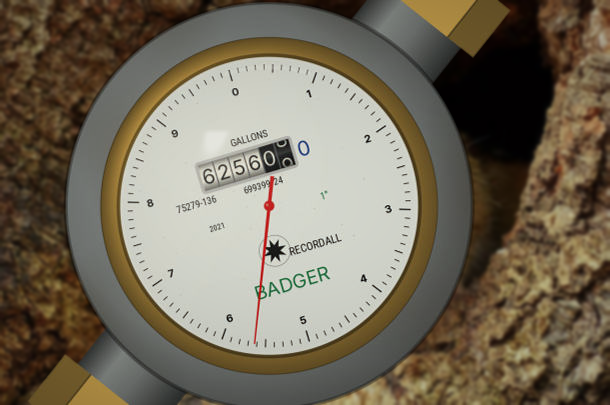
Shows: 6256085.6; gal
